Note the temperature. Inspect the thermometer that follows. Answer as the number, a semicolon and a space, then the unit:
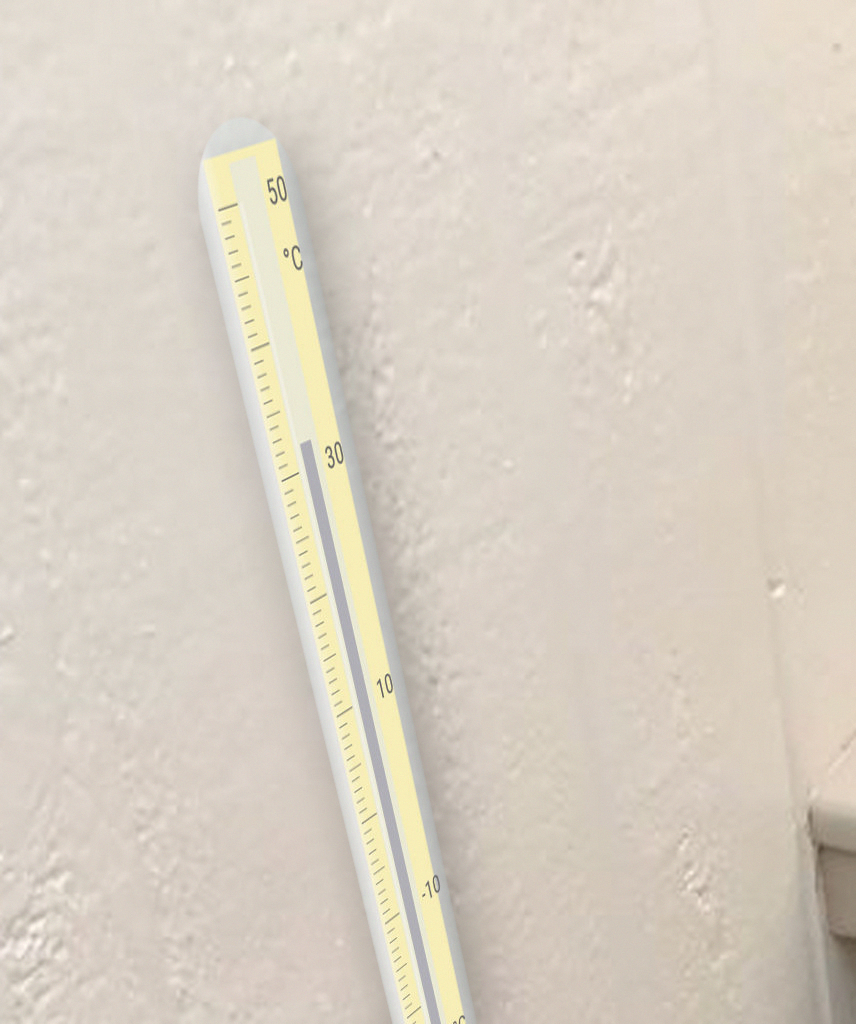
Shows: 32; °C
